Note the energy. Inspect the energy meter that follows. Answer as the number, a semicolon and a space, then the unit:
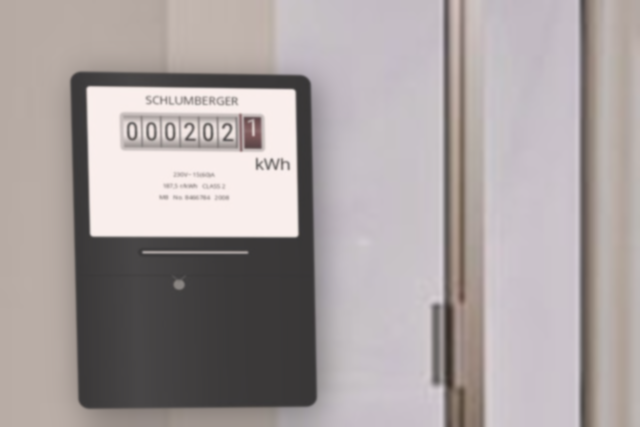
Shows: 202.1; kWh
